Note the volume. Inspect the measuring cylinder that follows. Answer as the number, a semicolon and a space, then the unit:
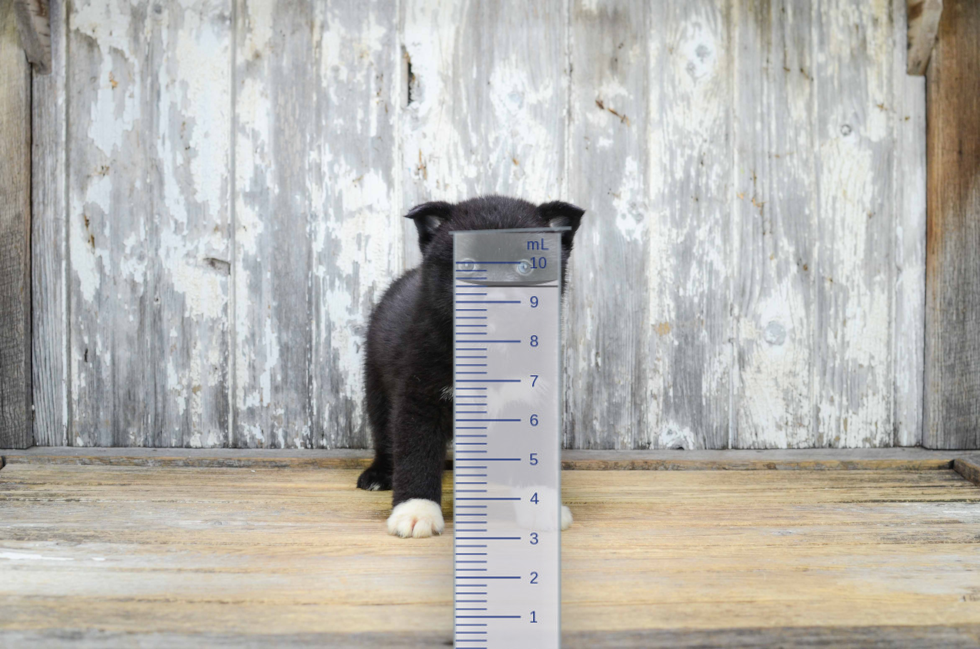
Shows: 9.4; mL
